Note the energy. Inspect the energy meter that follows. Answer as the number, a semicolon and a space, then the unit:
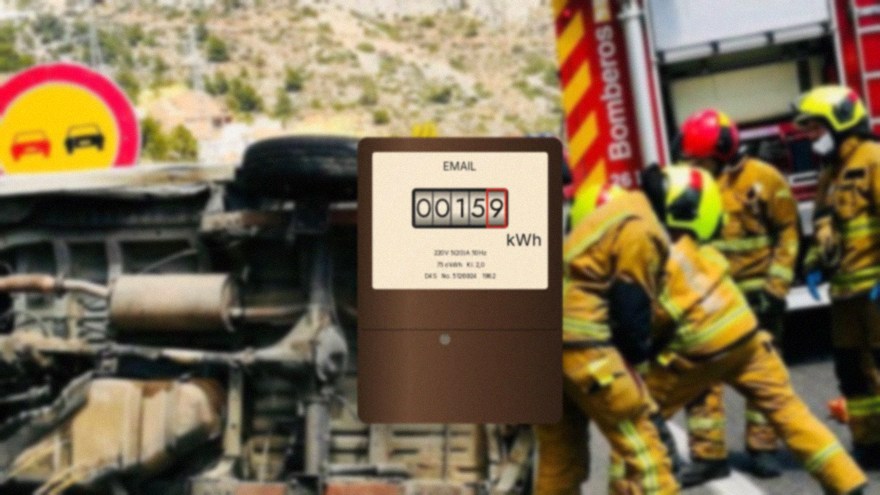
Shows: 15.9; kWh
